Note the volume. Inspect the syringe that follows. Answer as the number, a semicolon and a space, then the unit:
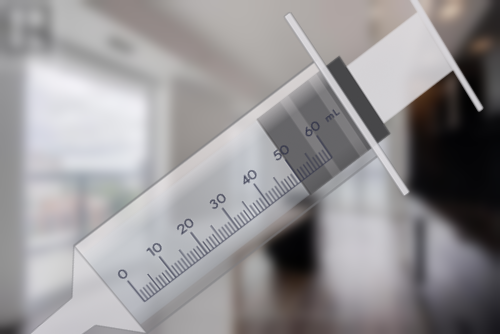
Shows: 50; mL
